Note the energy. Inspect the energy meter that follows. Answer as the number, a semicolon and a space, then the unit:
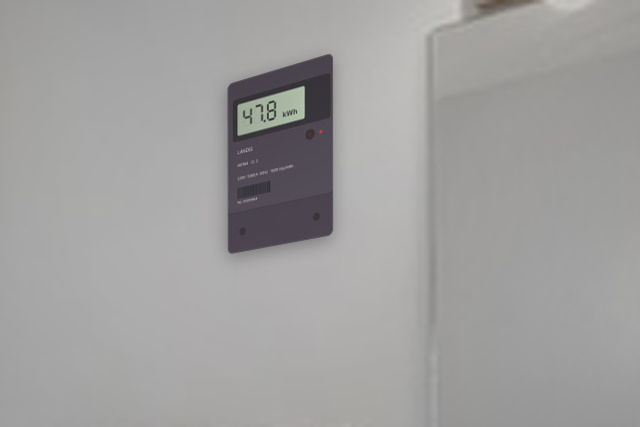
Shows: 47.8; kWh
